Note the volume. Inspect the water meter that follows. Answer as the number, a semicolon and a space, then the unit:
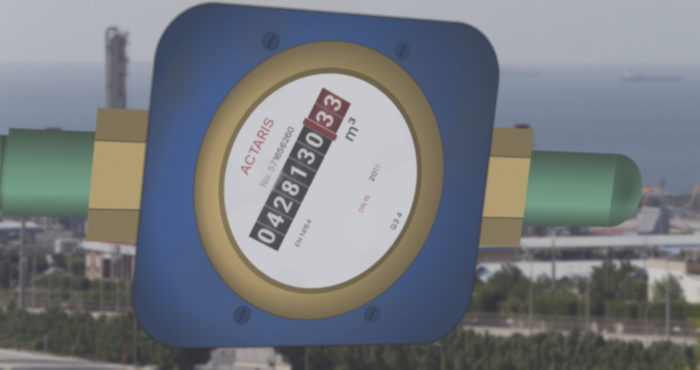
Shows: 428130.33; m³
